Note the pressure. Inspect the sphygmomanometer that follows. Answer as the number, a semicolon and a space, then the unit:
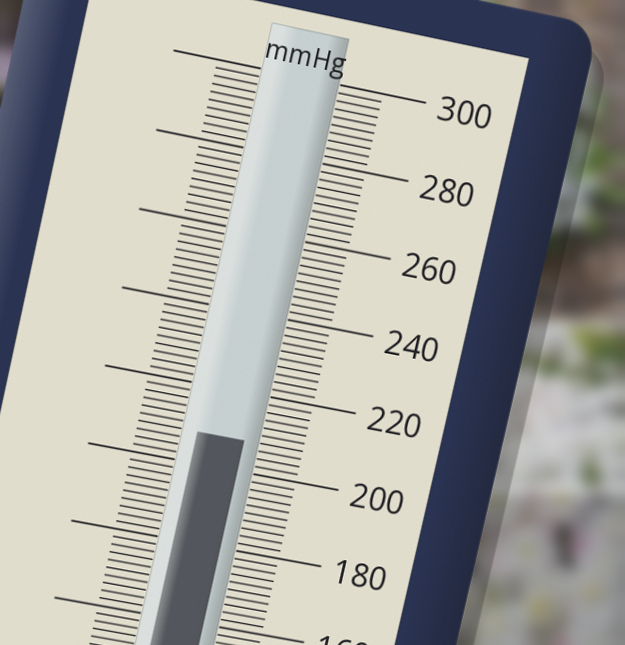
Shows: 208; mmHg
